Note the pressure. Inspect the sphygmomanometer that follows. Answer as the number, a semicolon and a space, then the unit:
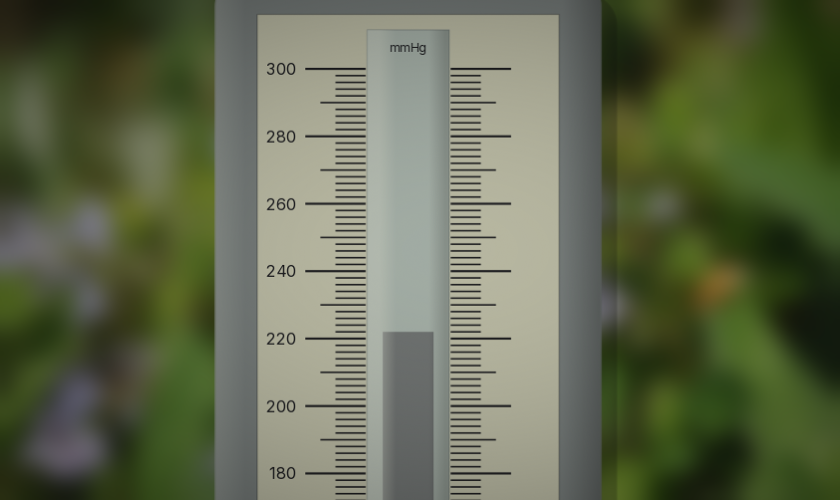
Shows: 222; mmHg
